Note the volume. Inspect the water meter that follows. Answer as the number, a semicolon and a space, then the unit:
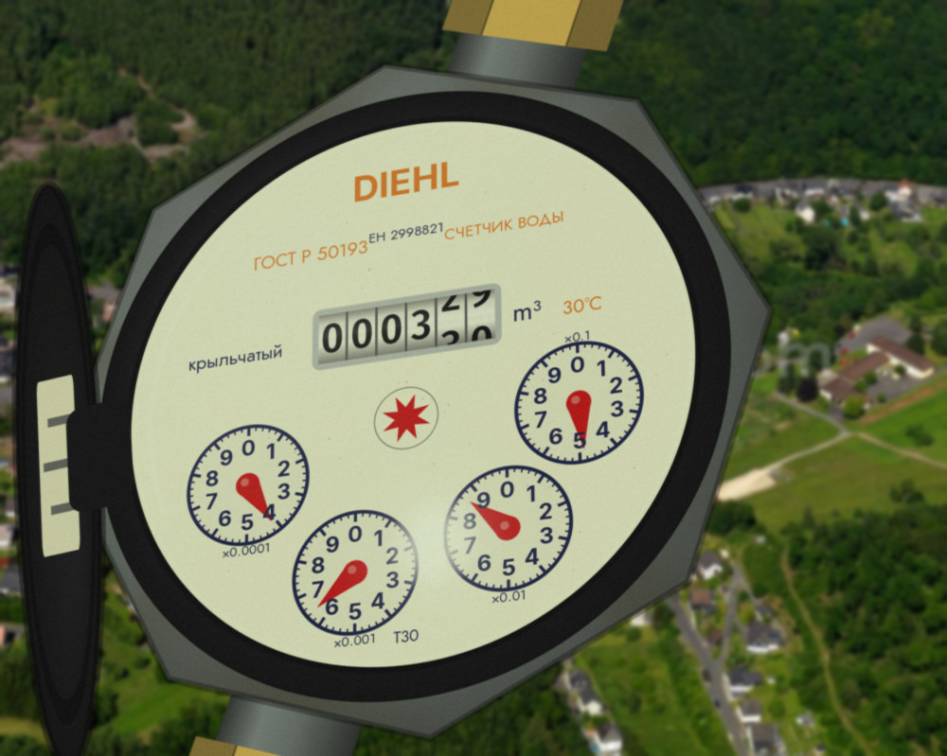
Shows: 329.4864; m³
